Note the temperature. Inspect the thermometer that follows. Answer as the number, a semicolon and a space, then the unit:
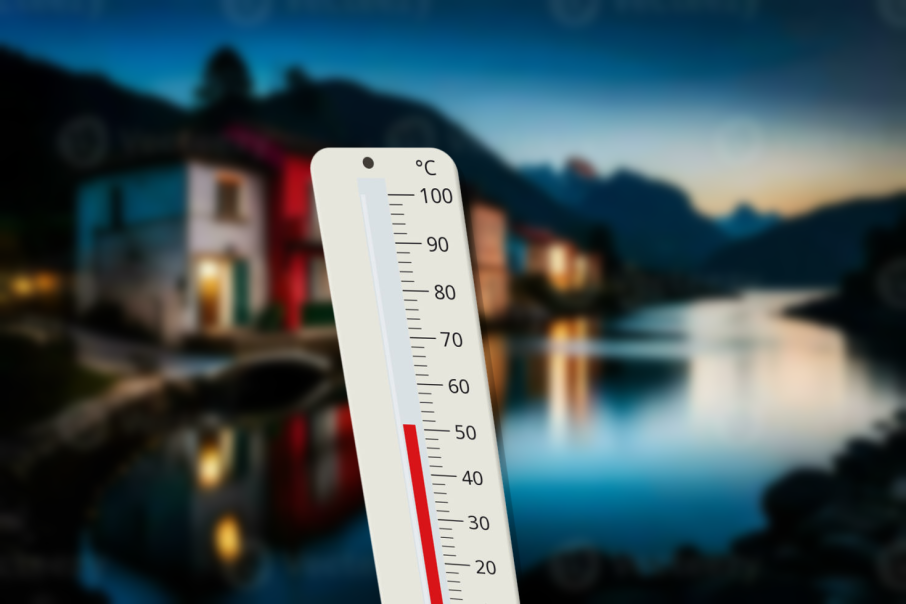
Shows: 51; °C
